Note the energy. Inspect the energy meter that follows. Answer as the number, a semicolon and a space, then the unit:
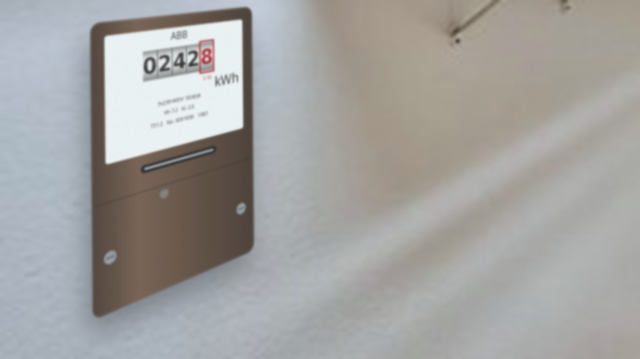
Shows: 242.8; kWh
